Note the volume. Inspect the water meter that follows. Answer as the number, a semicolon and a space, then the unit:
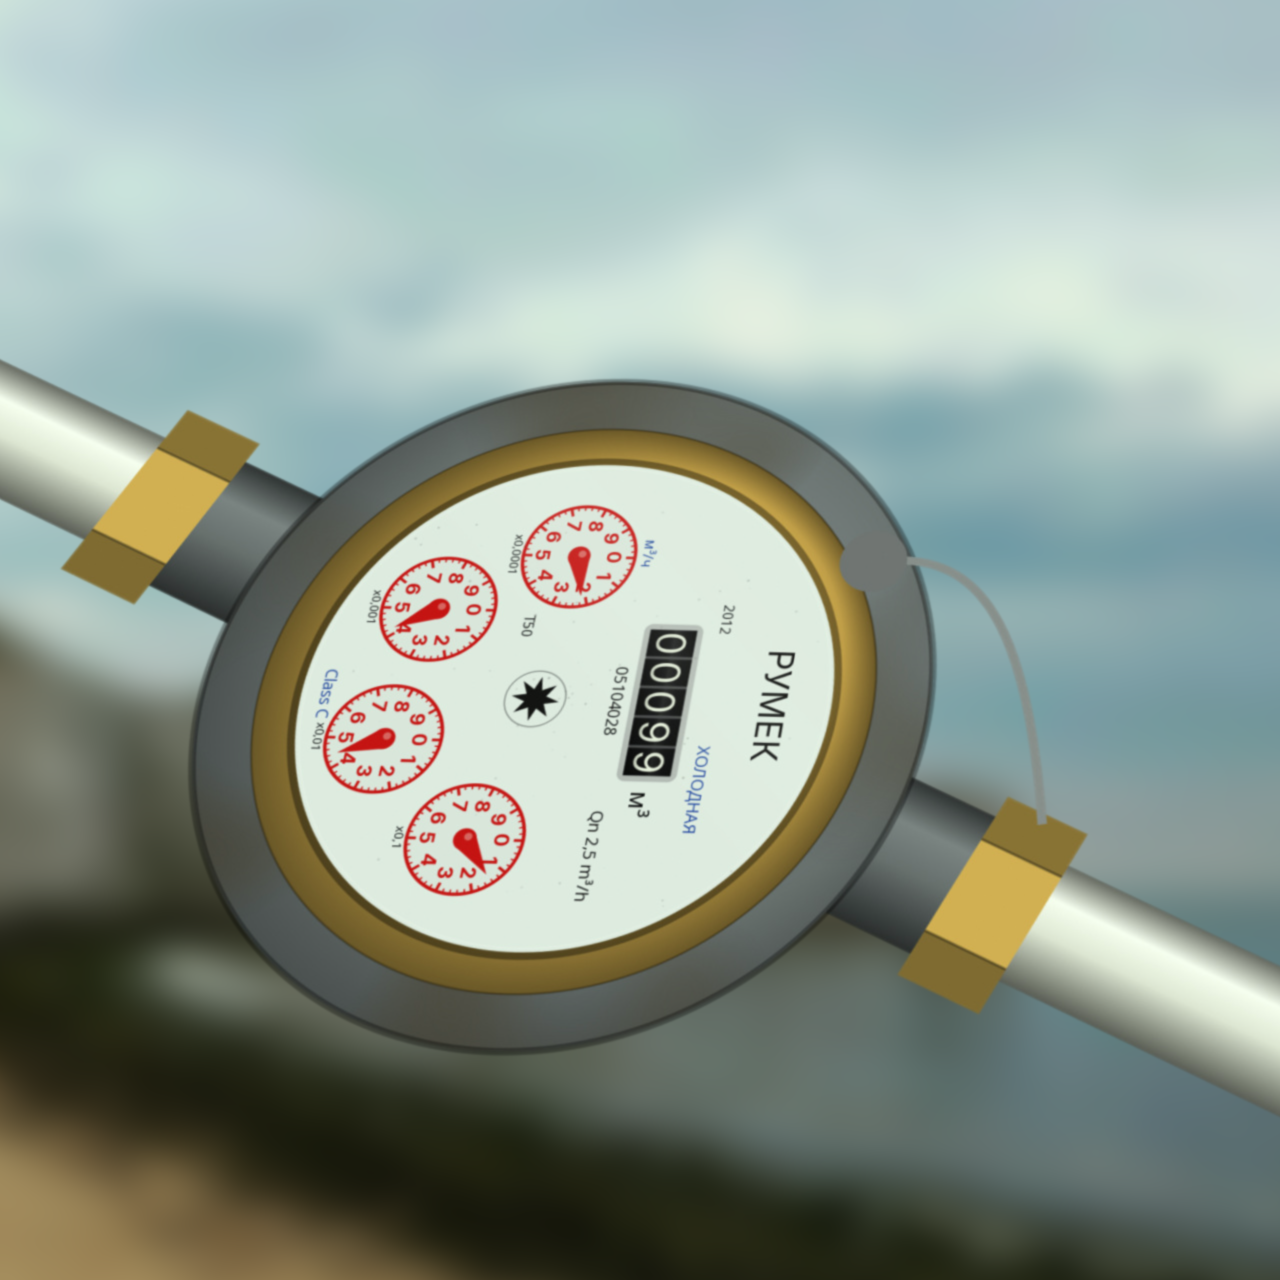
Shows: 99.1442; m³
